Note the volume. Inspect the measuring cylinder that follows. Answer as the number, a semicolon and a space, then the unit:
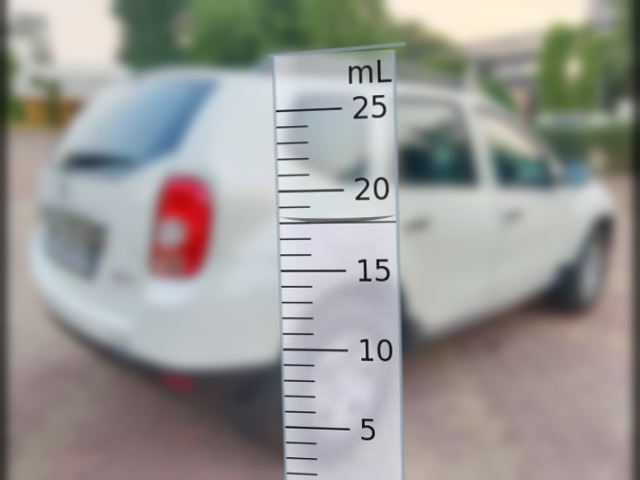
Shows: 18; mL
